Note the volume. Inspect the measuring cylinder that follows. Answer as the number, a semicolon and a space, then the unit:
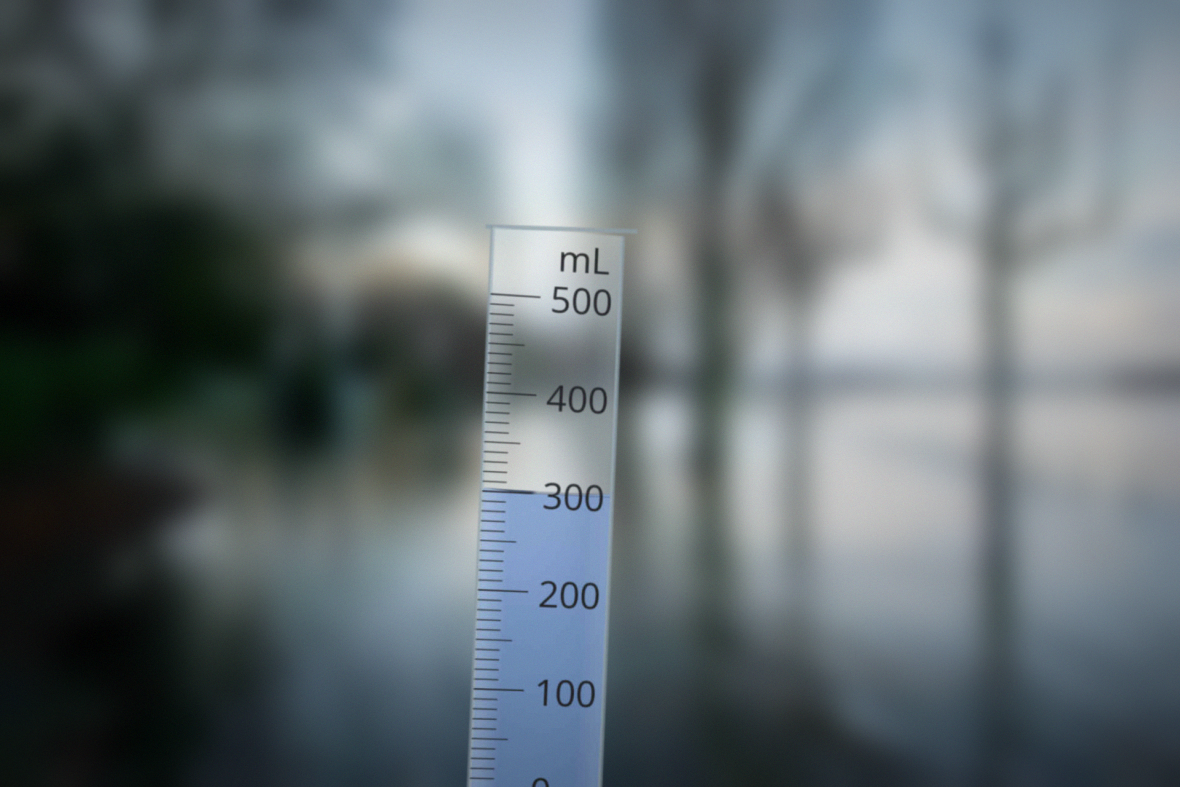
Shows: 300; mL
